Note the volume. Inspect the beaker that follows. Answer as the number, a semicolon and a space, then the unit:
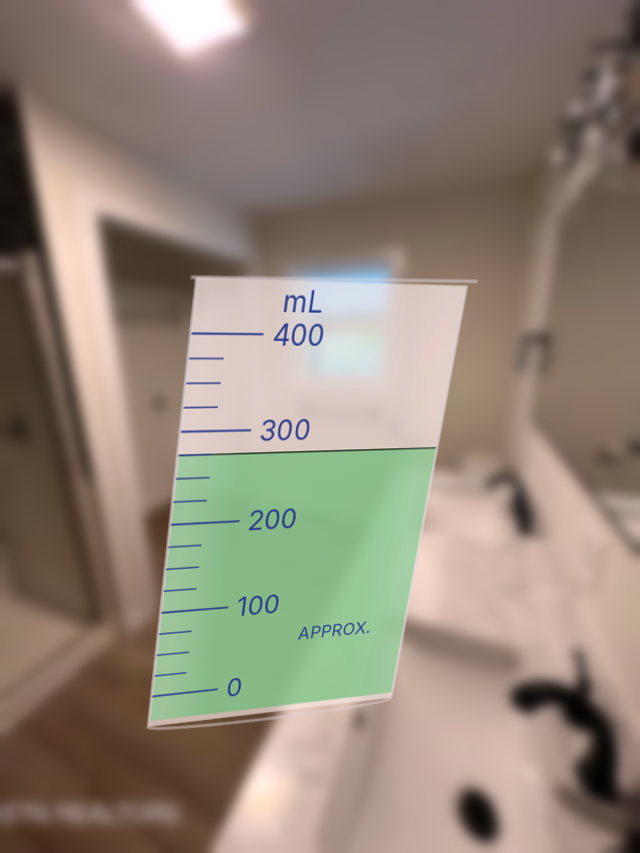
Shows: 275; mL
